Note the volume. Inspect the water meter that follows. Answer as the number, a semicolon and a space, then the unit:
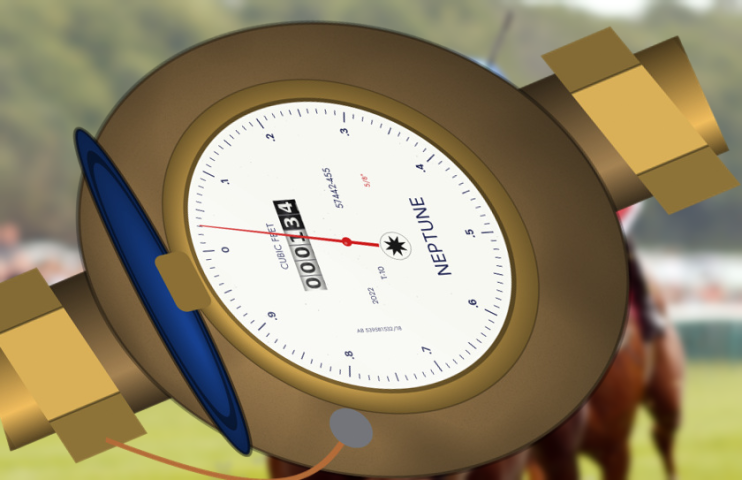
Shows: 134.03; ft³
